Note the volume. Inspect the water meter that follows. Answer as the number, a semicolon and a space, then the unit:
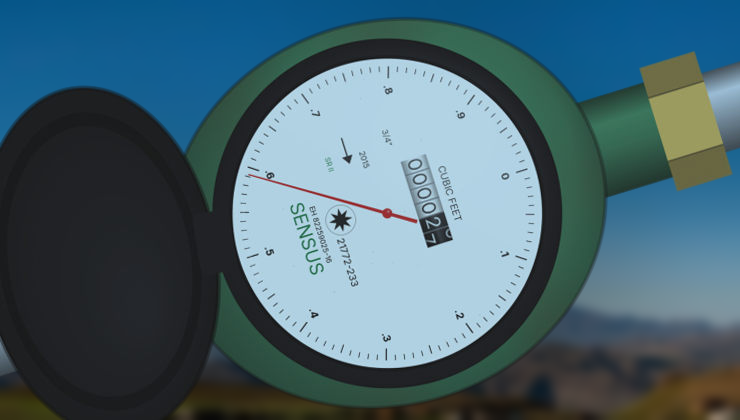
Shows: 26.59; ft³
